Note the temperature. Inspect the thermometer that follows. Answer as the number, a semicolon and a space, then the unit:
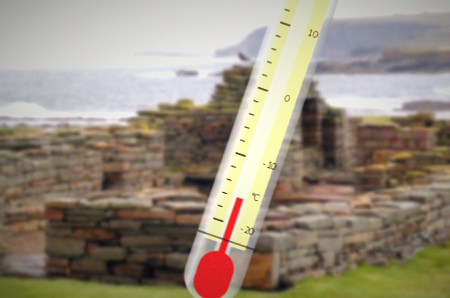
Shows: -16; °C
